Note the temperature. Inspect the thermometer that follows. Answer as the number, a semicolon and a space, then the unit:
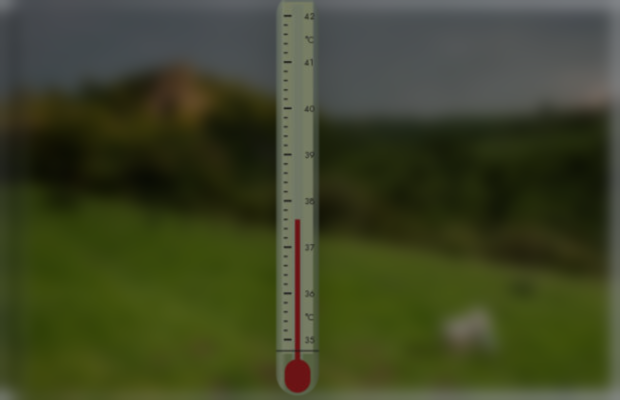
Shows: 37.6; °C
